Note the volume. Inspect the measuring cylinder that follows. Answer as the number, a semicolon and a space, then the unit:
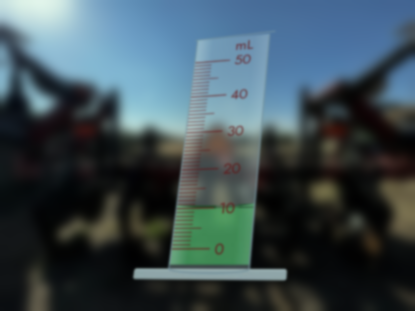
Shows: 10; mL
